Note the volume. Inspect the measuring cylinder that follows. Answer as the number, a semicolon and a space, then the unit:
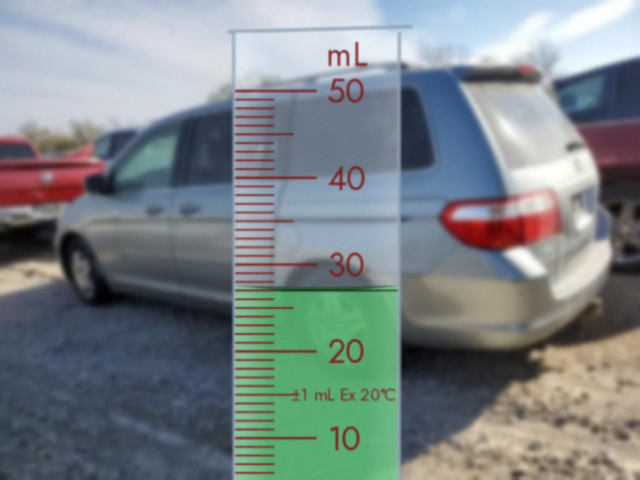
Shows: 27; mL
